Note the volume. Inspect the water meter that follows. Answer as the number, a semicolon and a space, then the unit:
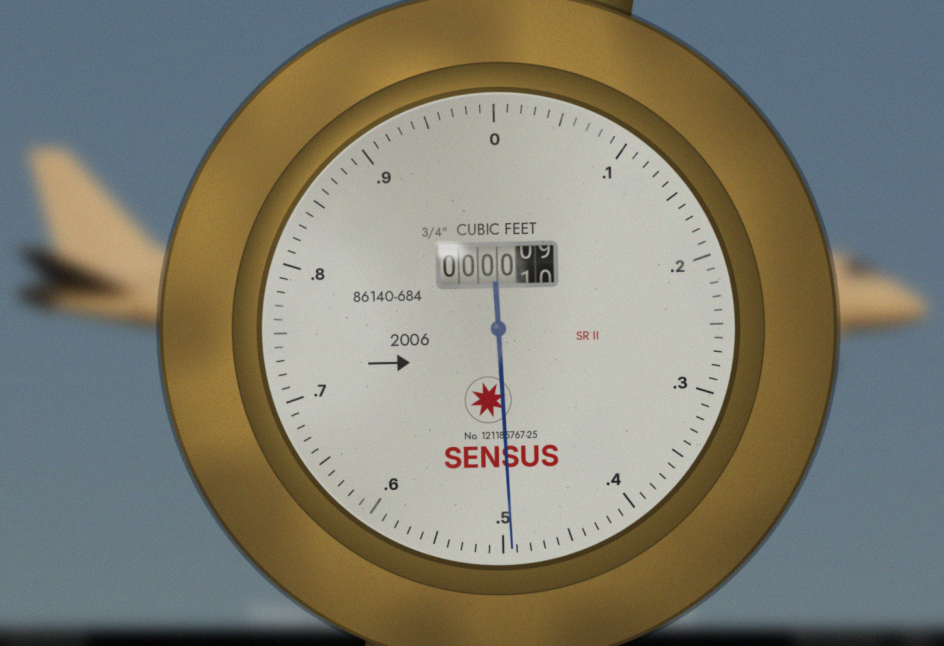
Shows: 9.49; ft³
